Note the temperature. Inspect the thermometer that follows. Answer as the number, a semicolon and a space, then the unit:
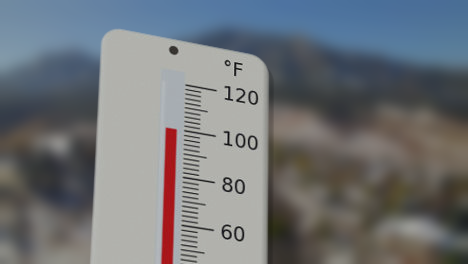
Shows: 100; °F
